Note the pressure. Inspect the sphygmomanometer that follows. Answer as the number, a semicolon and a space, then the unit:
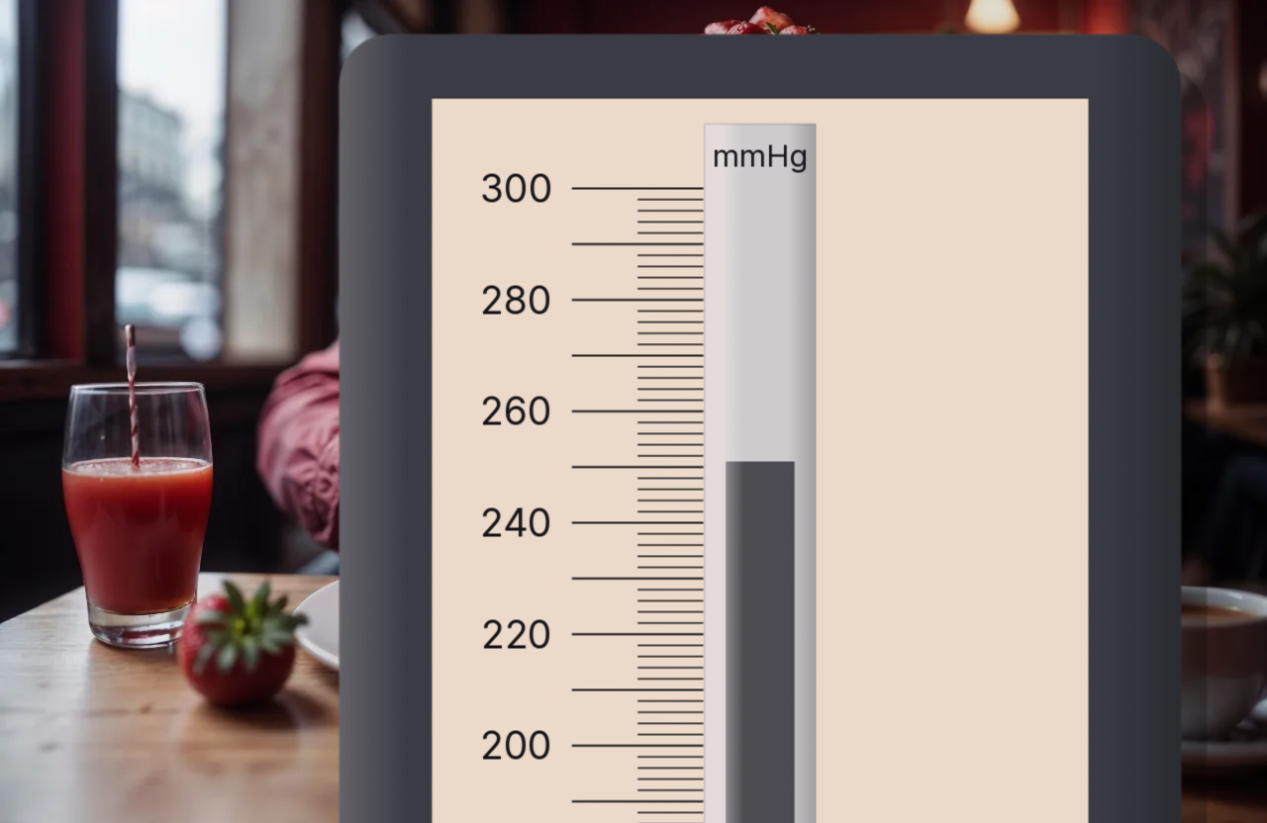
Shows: 251; mmHg
